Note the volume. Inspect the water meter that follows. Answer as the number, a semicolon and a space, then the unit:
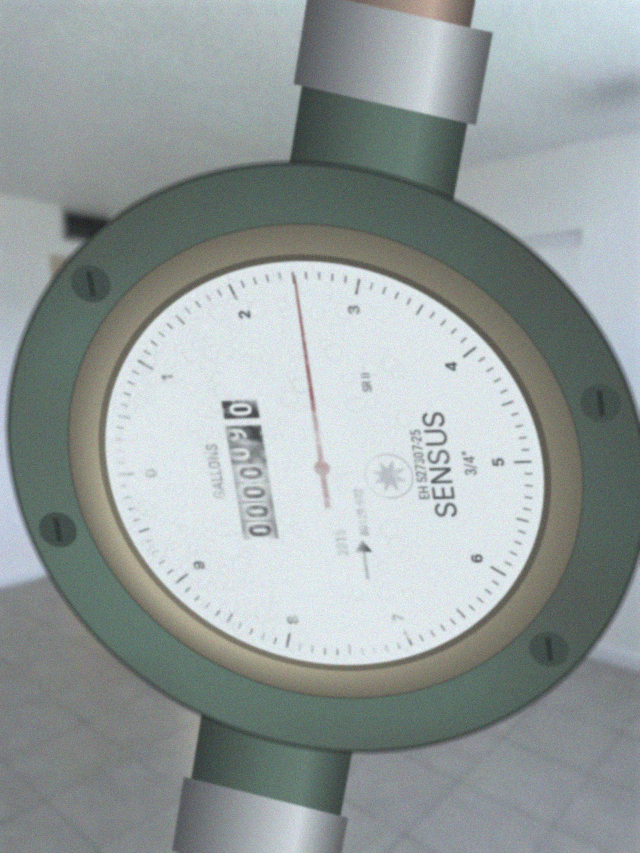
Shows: 92.5; gal
